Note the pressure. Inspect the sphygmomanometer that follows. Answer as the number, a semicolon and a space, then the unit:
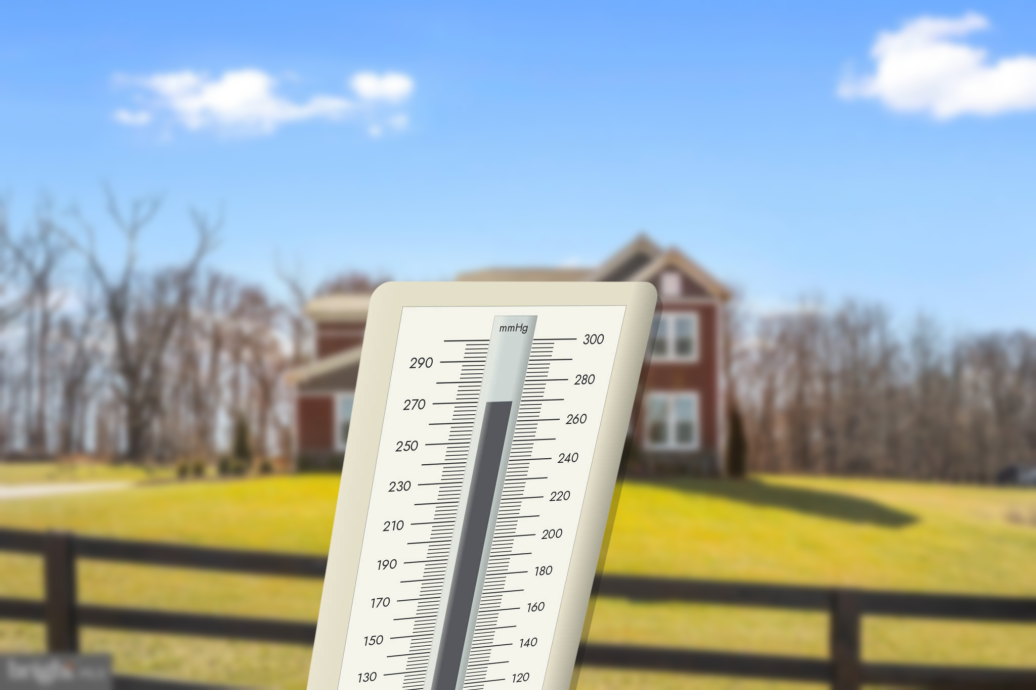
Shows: 270; mmHg
